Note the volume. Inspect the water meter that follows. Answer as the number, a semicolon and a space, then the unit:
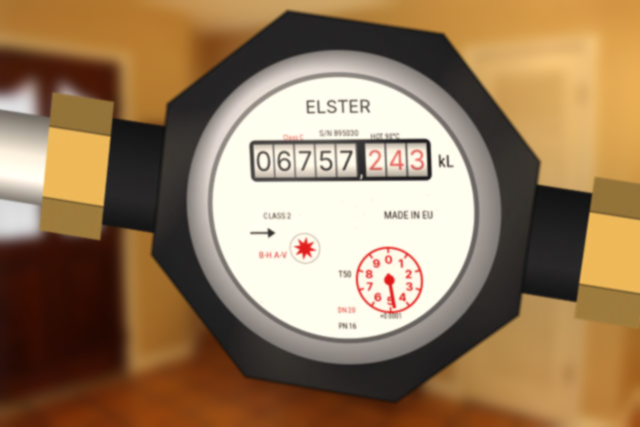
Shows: 6757.2434; kL
